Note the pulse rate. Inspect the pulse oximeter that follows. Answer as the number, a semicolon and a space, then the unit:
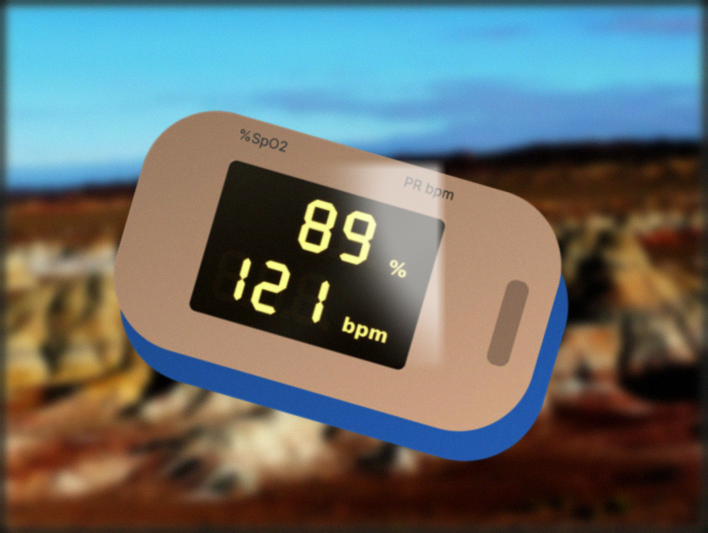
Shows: 121; bpm
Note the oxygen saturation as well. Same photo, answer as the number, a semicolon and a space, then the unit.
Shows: 89; %
